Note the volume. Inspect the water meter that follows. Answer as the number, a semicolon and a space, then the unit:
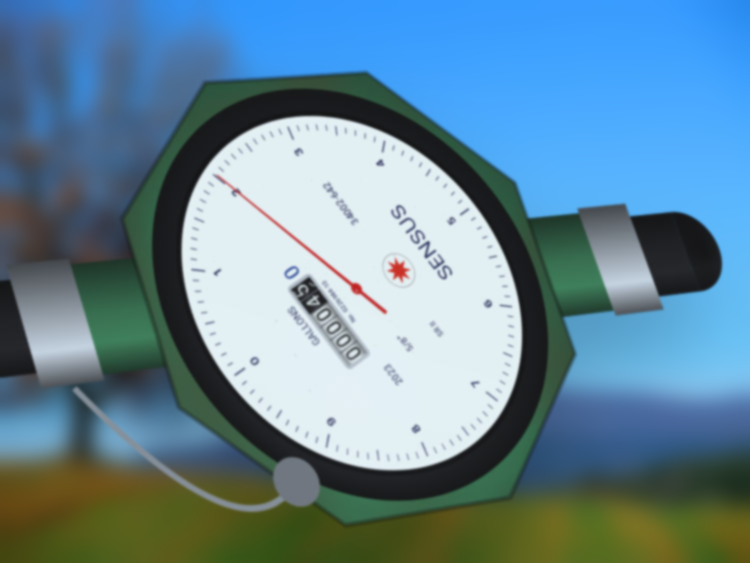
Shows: 452.0; gal
